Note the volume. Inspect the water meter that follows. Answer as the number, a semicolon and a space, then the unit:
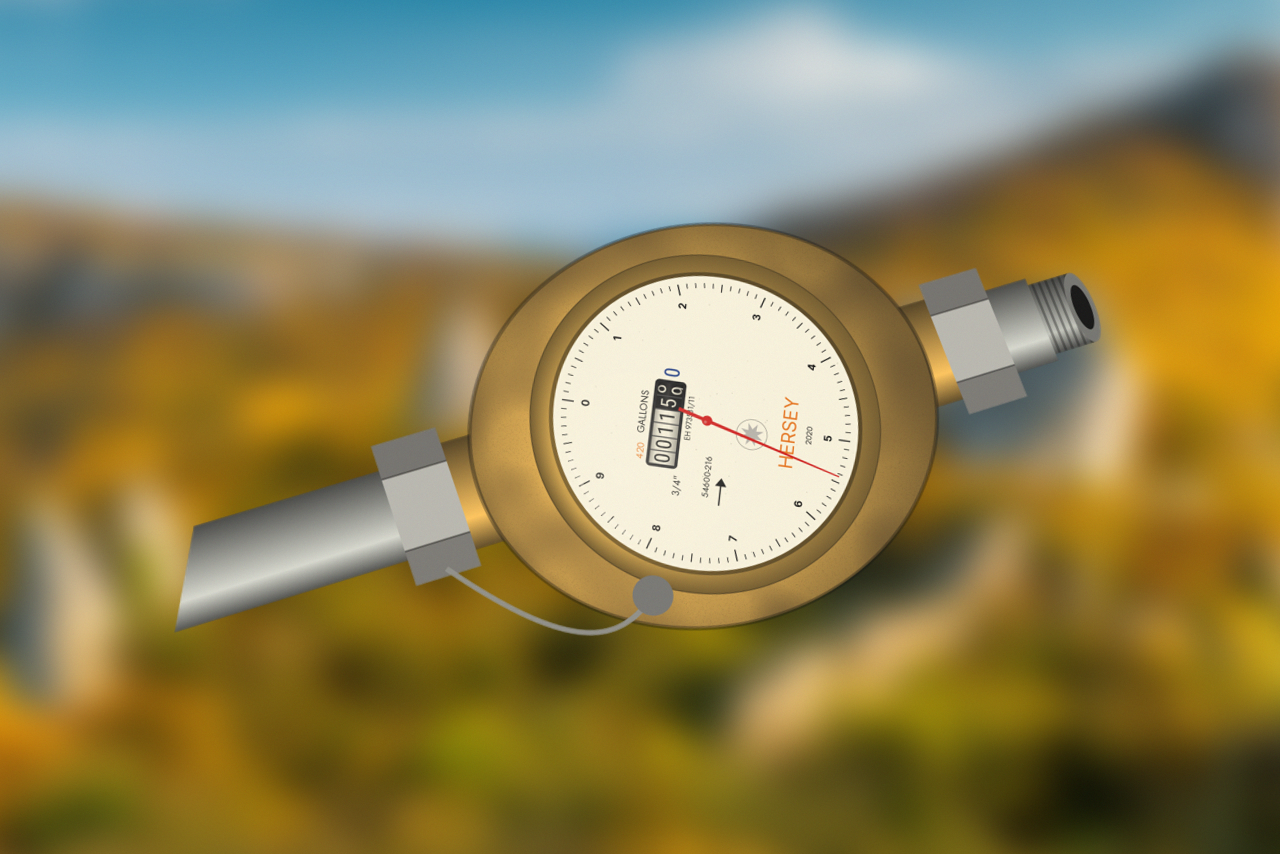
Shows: 11585.4; gal
